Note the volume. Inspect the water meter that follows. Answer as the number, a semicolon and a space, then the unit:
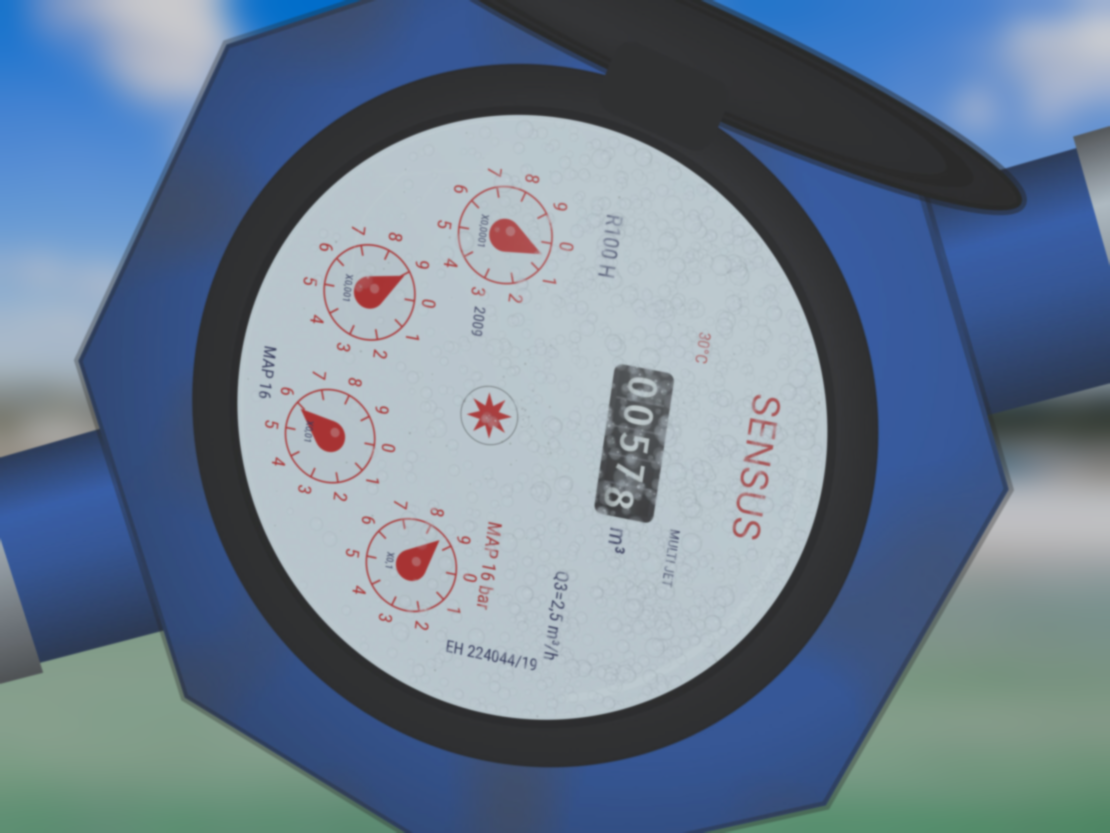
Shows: 577.8590; m³
